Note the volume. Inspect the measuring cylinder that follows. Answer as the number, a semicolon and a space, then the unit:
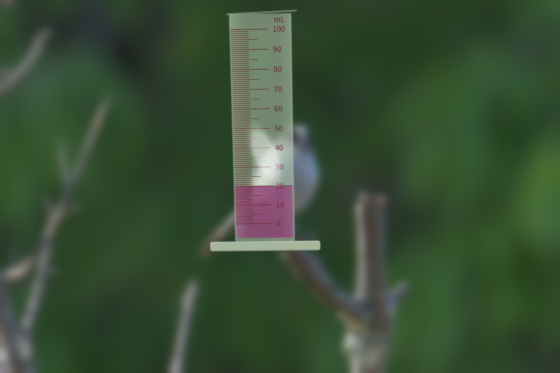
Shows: 20; mL
